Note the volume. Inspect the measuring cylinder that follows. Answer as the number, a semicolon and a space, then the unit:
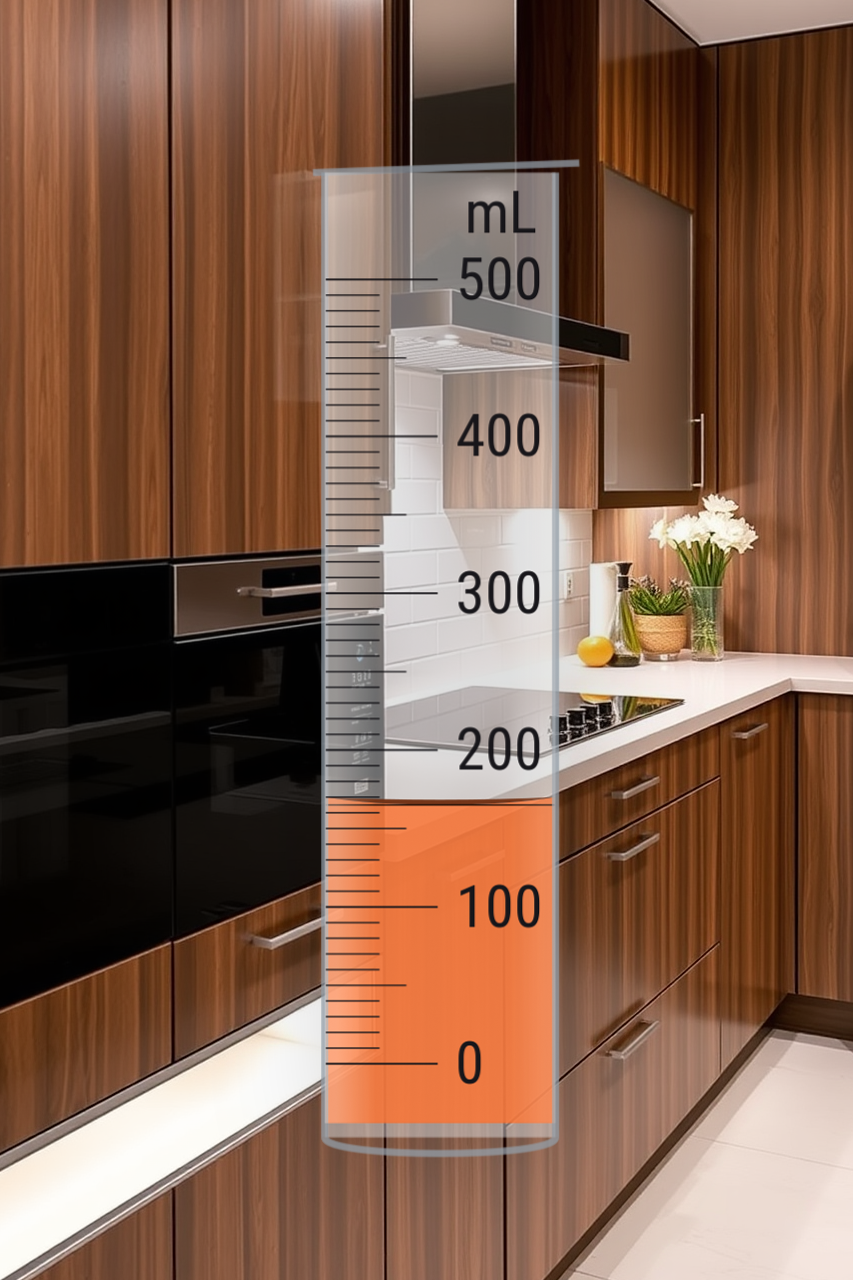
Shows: 165; mL
